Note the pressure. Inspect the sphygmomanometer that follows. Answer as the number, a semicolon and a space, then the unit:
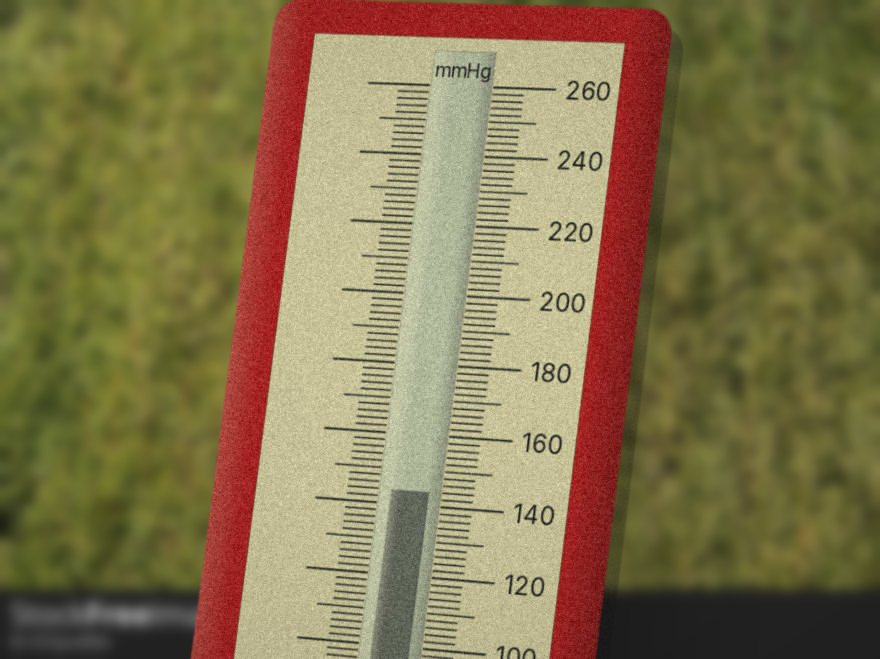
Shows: 144; mmHg
